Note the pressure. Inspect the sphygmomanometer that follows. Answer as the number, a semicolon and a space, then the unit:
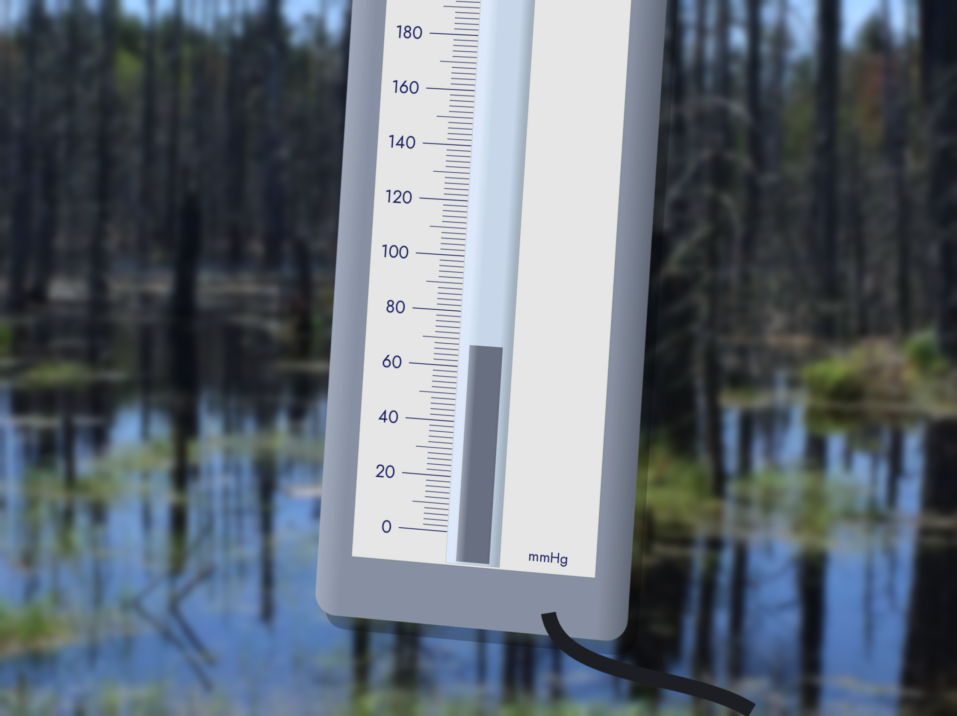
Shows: 68; mmHg
